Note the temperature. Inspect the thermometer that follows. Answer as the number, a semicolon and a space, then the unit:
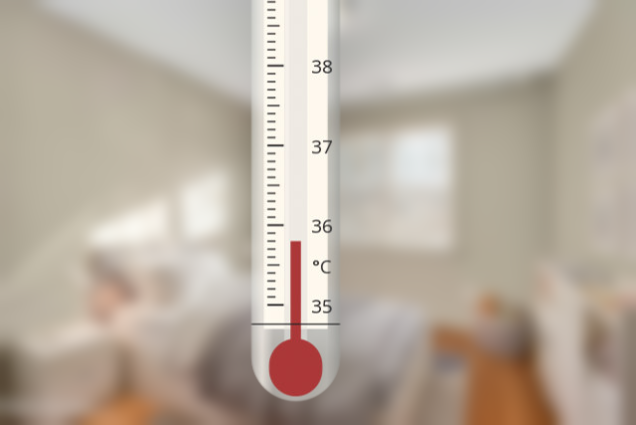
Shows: 35.8; °C
